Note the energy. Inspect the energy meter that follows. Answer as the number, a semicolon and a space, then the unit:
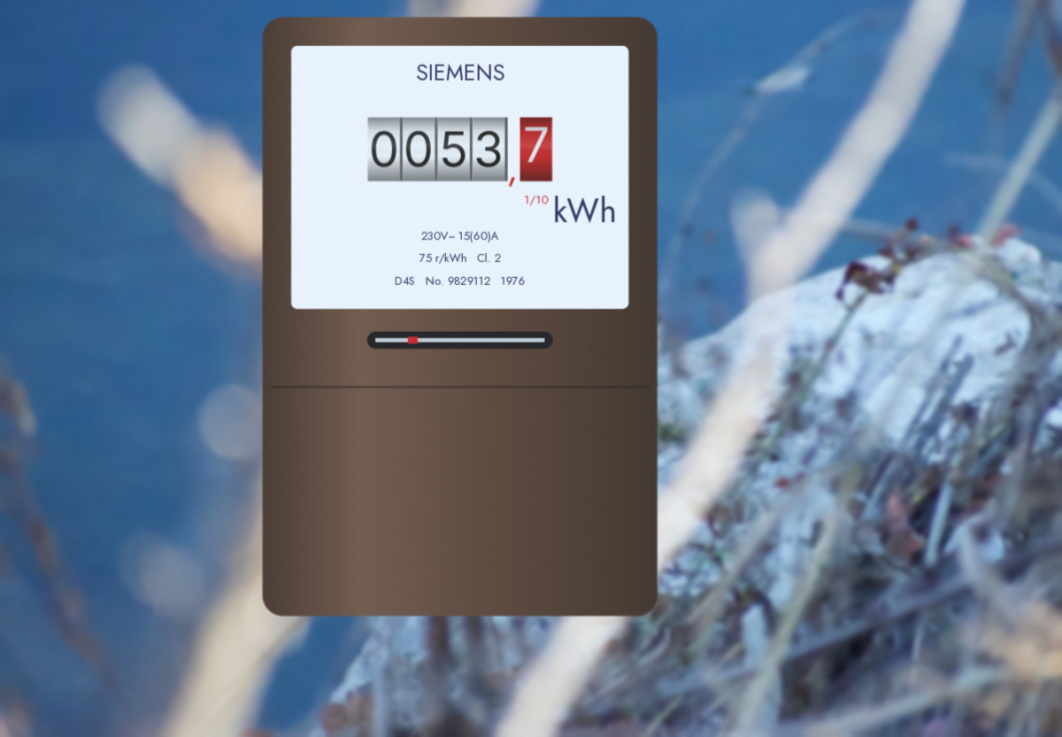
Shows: 53.7; kWh
